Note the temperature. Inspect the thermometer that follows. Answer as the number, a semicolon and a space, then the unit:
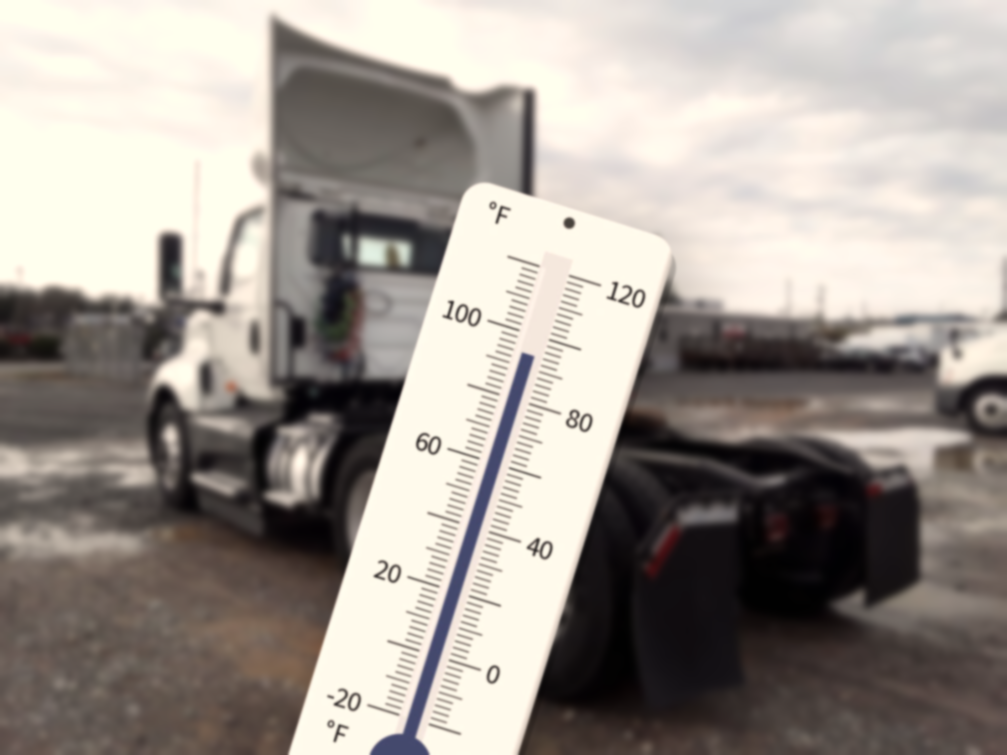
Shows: 94; °F
